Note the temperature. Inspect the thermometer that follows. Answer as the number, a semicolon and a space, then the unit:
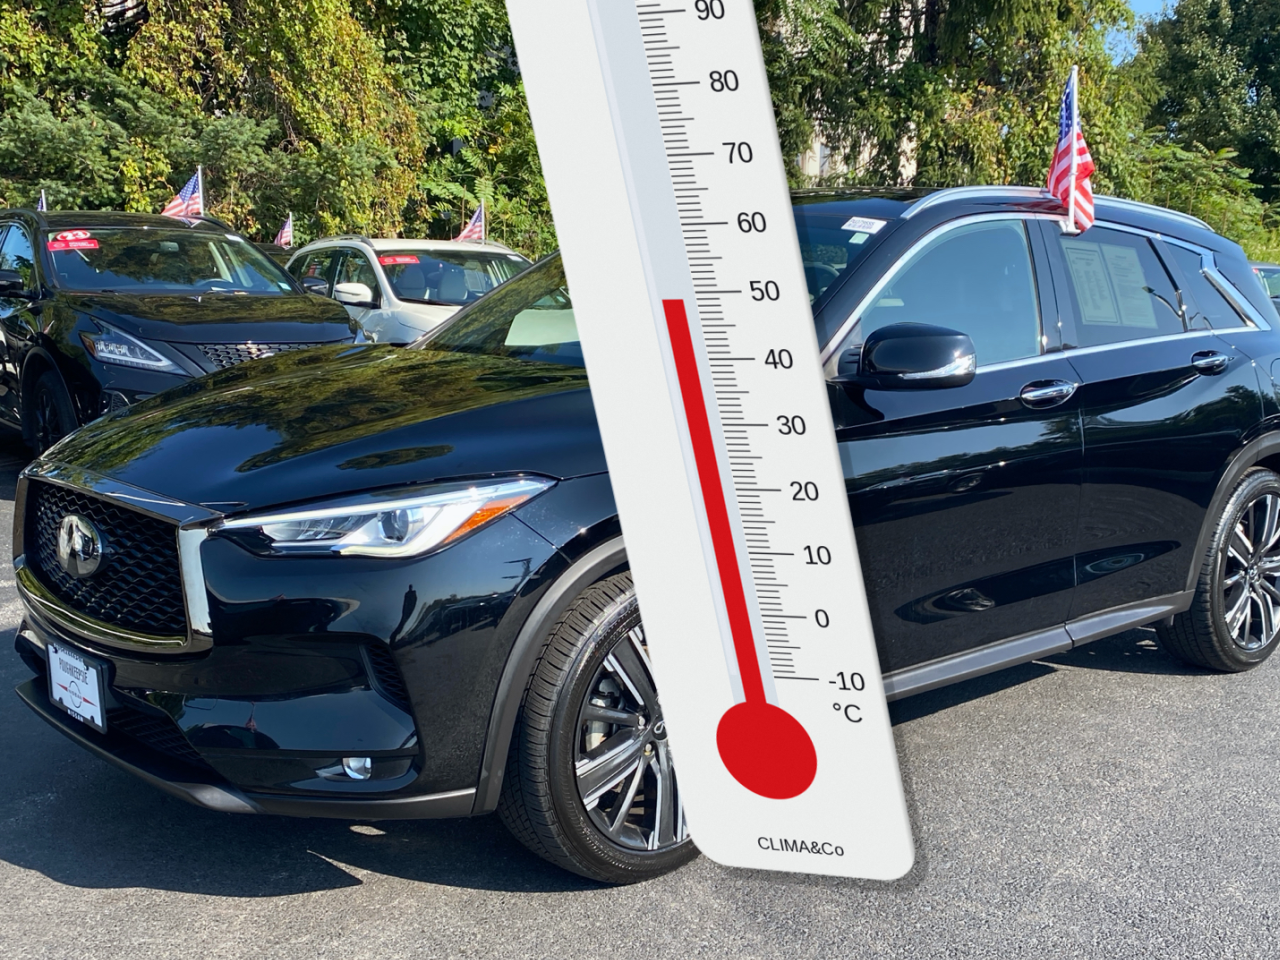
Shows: 49; °C
